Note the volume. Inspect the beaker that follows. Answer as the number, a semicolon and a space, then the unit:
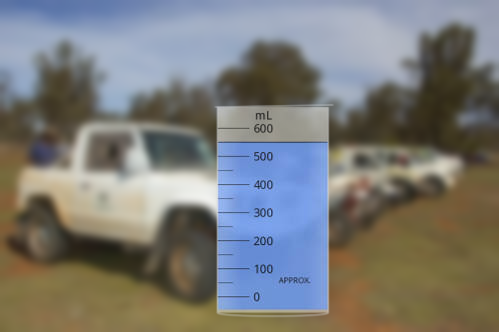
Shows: 550; mL
